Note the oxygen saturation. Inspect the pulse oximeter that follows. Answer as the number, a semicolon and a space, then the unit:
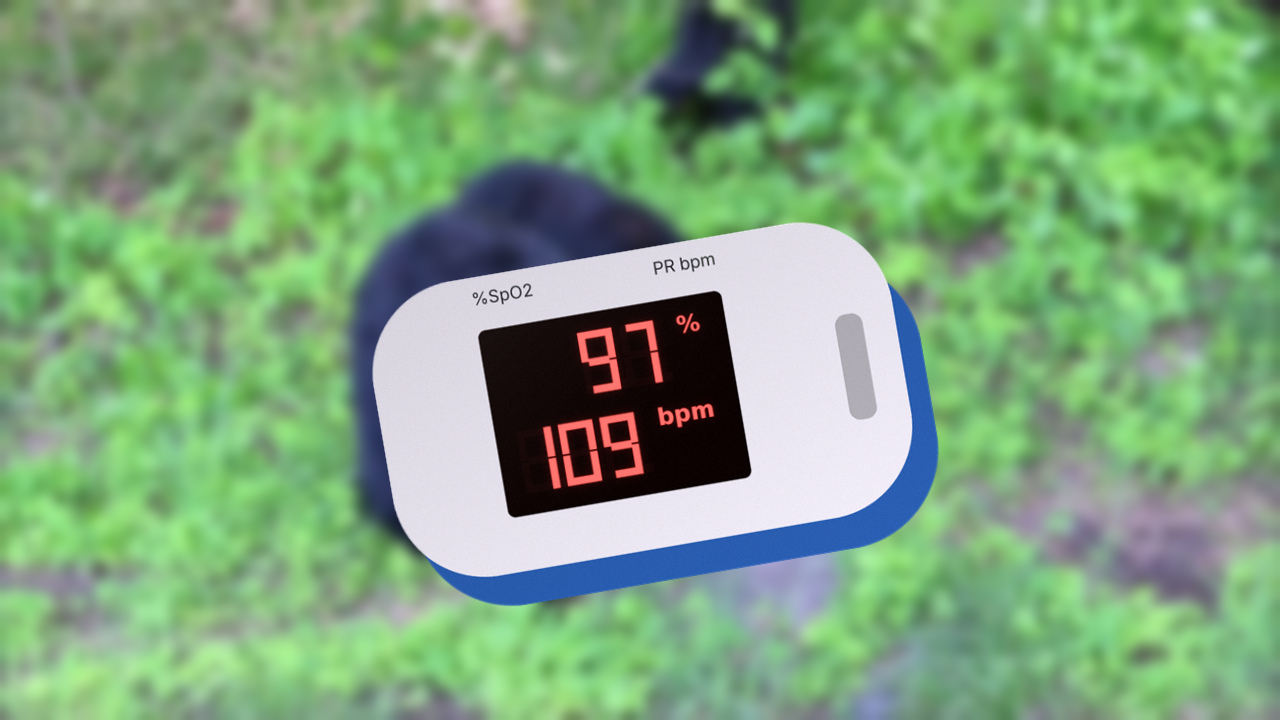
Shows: 97; %
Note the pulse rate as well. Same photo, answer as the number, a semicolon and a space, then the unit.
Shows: 109; bpm
